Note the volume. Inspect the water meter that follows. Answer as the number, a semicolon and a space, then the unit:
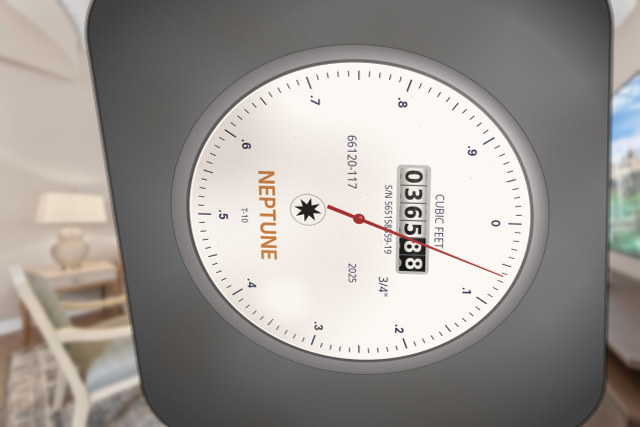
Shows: 36588.06; ft³
